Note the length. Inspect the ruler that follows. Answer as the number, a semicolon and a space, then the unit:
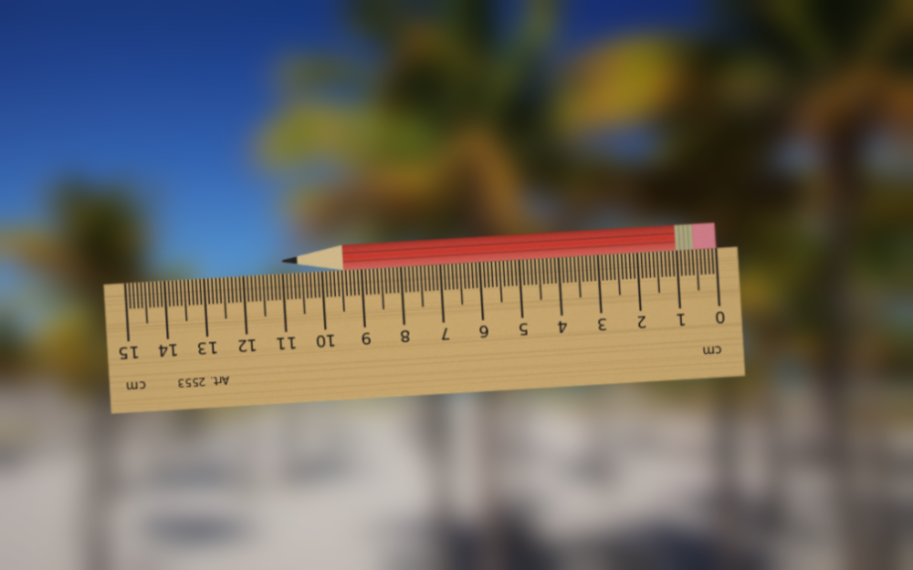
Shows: 11; cm
